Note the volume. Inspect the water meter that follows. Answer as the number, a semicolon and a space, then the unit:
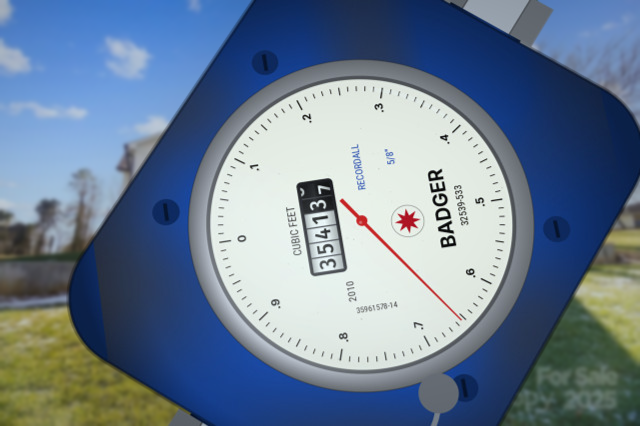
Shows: 354136.65; ft³
